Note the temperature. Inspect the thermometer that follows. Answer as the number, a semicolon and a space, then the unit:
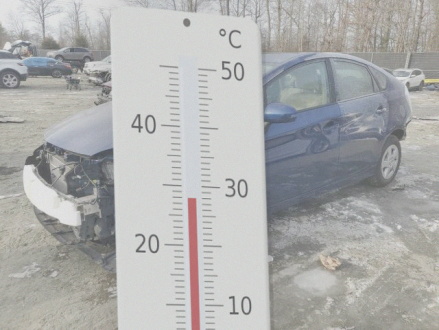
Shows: 28; °C
